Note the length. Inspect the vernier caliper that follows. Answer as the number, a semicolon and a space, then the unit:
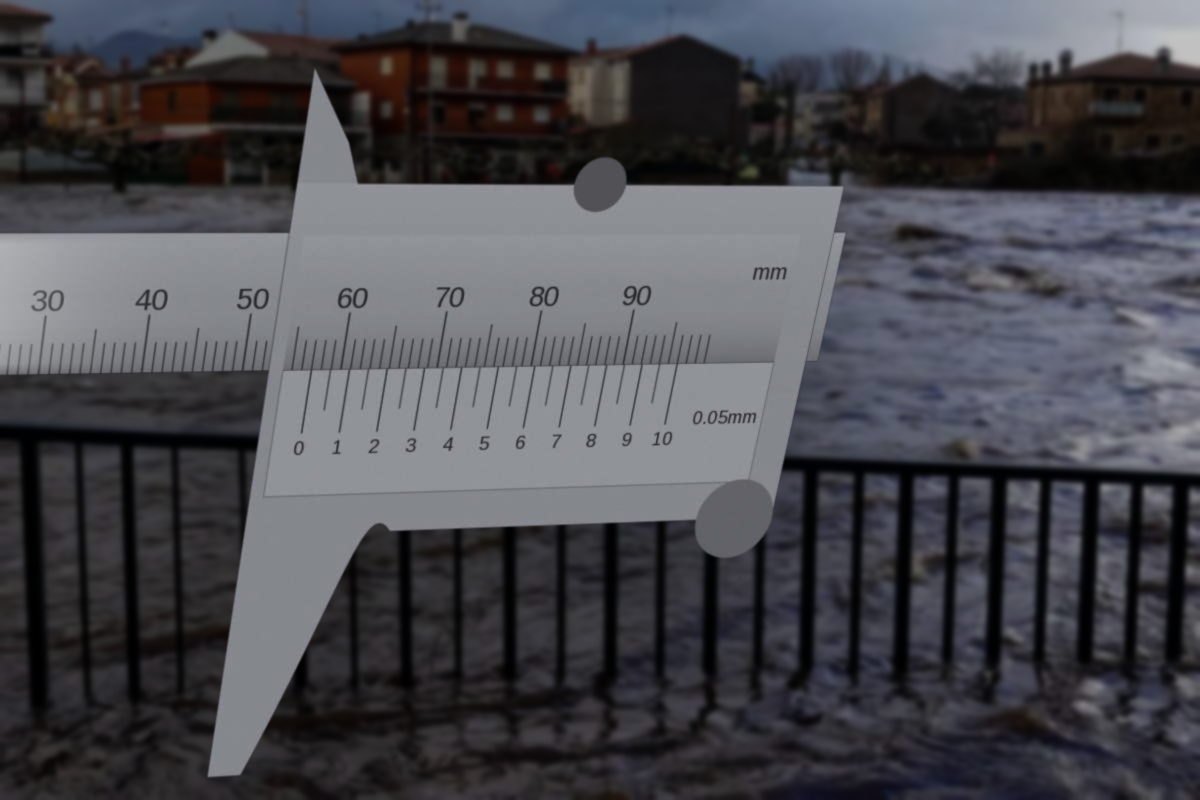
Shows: 57.0; mm
